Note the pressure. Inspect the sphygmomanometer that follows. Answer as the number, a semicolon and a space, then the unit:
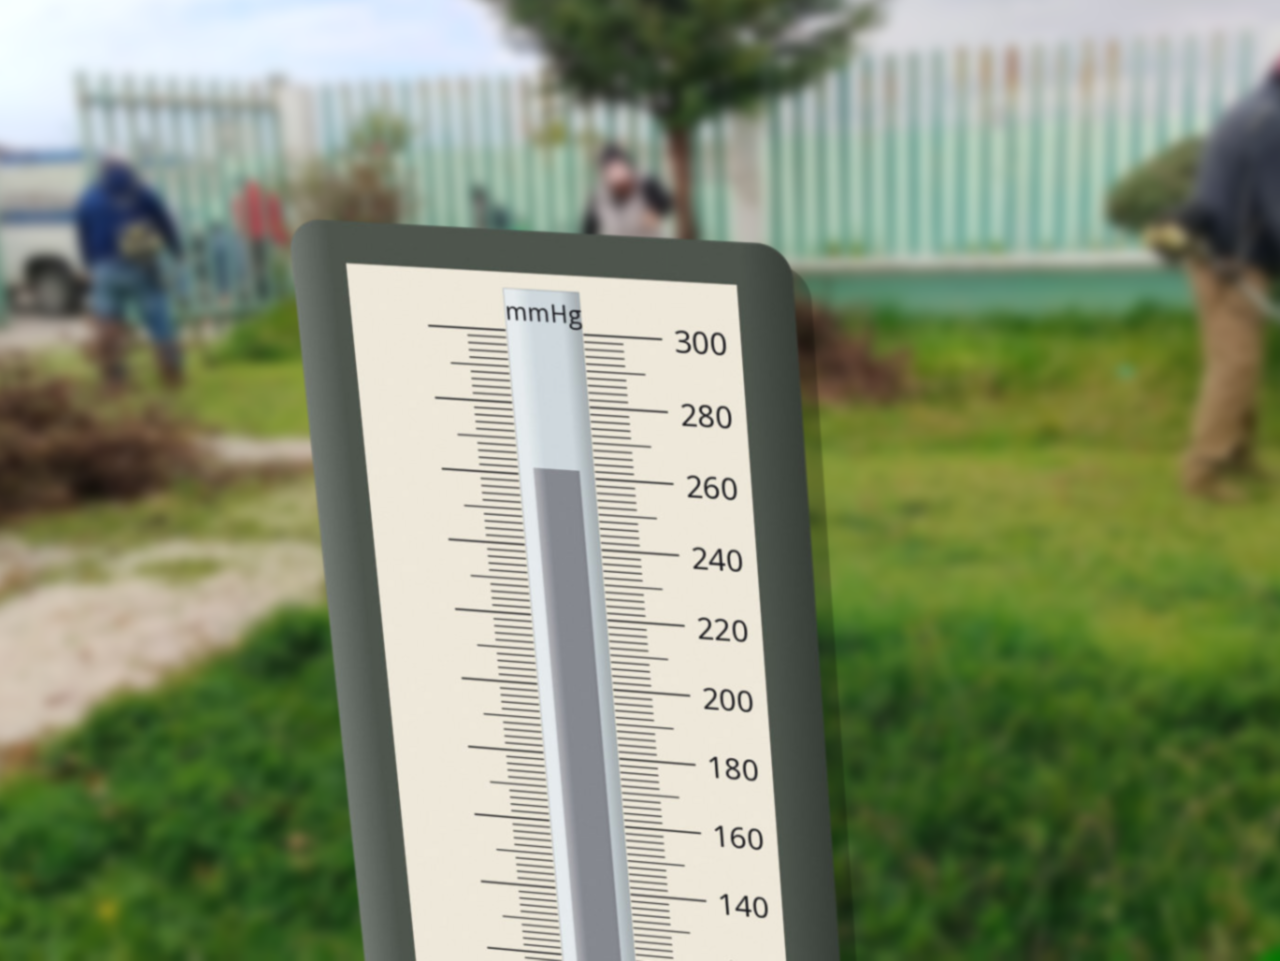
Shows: 262; mmHg
